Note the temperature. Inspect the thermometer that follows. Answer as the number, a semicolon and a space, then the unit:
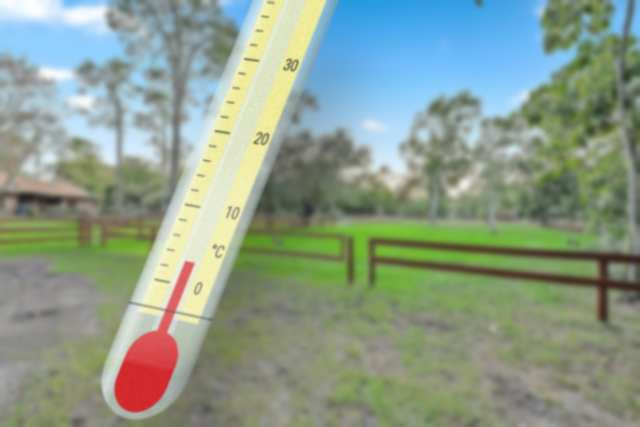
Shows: 3; °C
